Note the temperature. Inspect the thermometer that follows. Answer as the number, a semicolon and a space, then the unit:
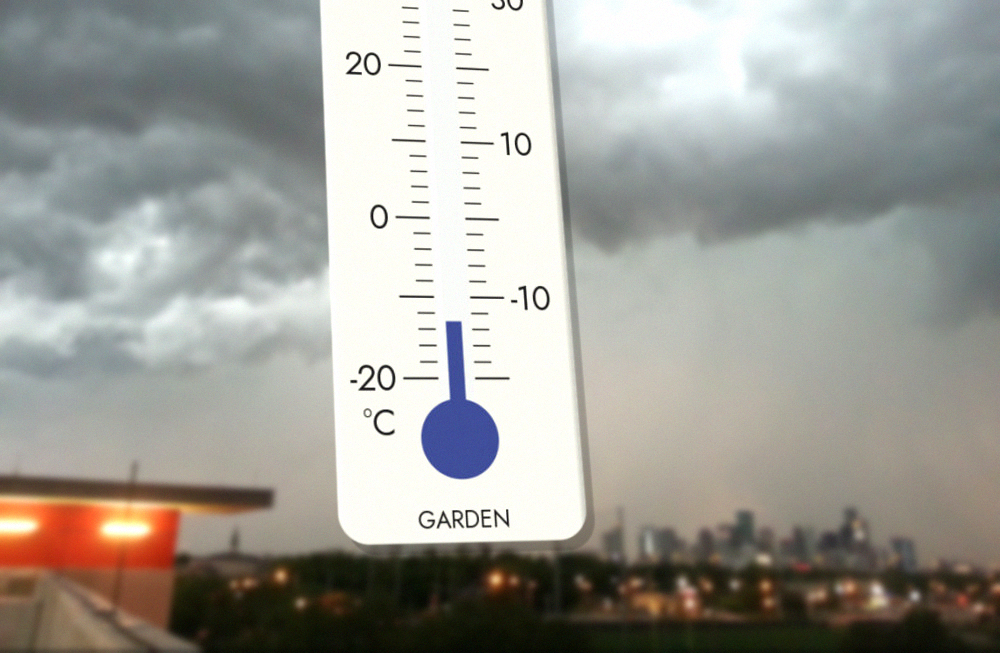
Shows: -13; °C
